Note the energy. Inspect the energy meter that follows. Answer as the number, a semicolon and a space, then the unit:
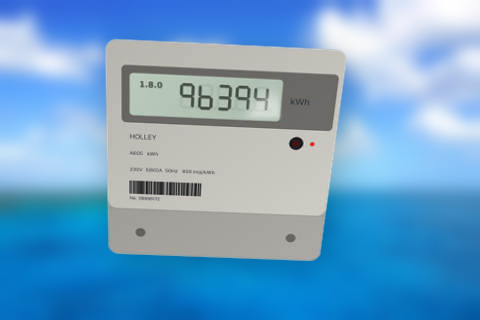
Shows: 96394; kWh
